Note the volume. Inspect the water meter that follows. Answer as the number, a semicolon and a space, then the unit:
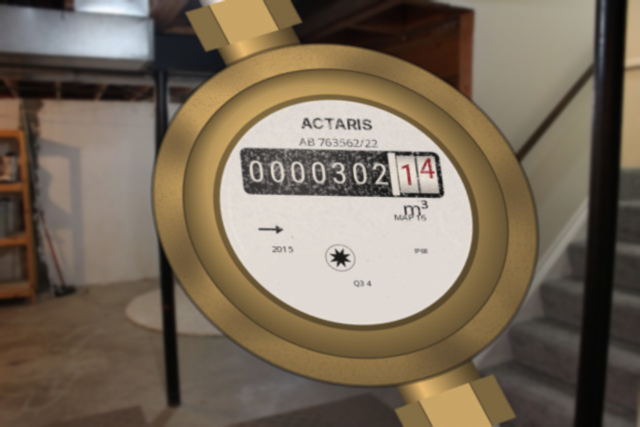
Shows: 302.14; m³
